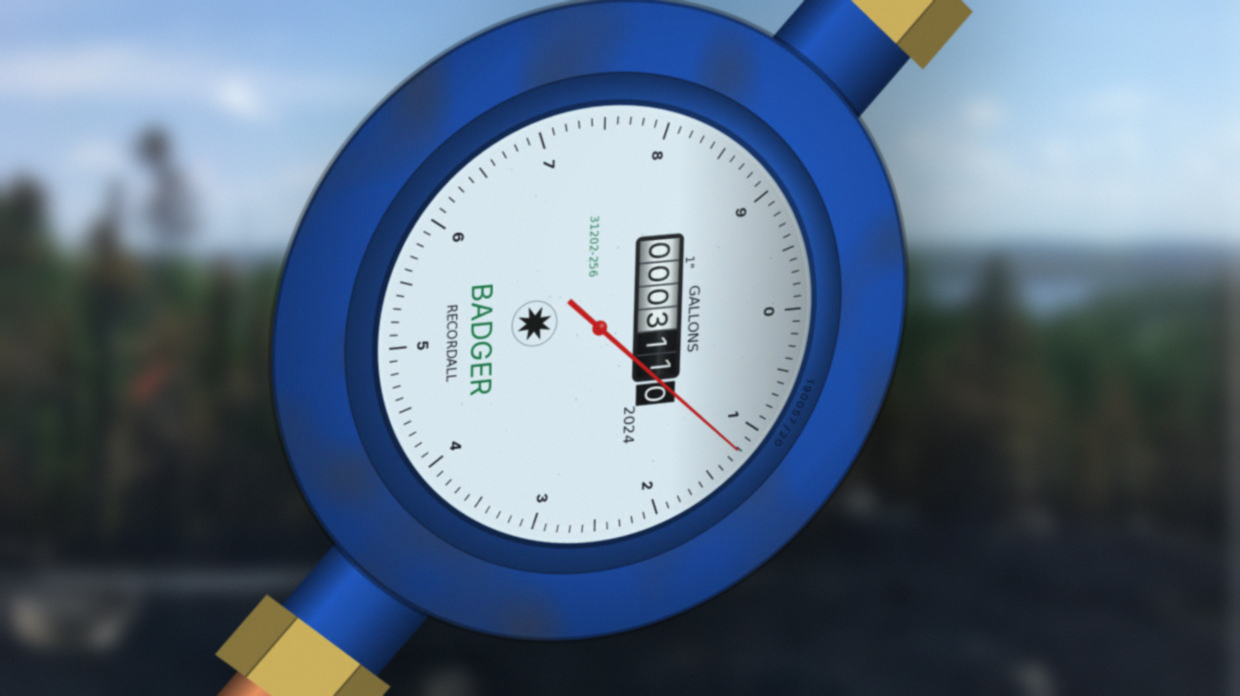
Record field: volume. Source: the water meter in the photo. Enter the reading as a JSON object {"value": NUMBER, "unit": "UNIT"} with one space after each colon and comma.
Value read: {"value": 3111.2, "unit": "gal"}
